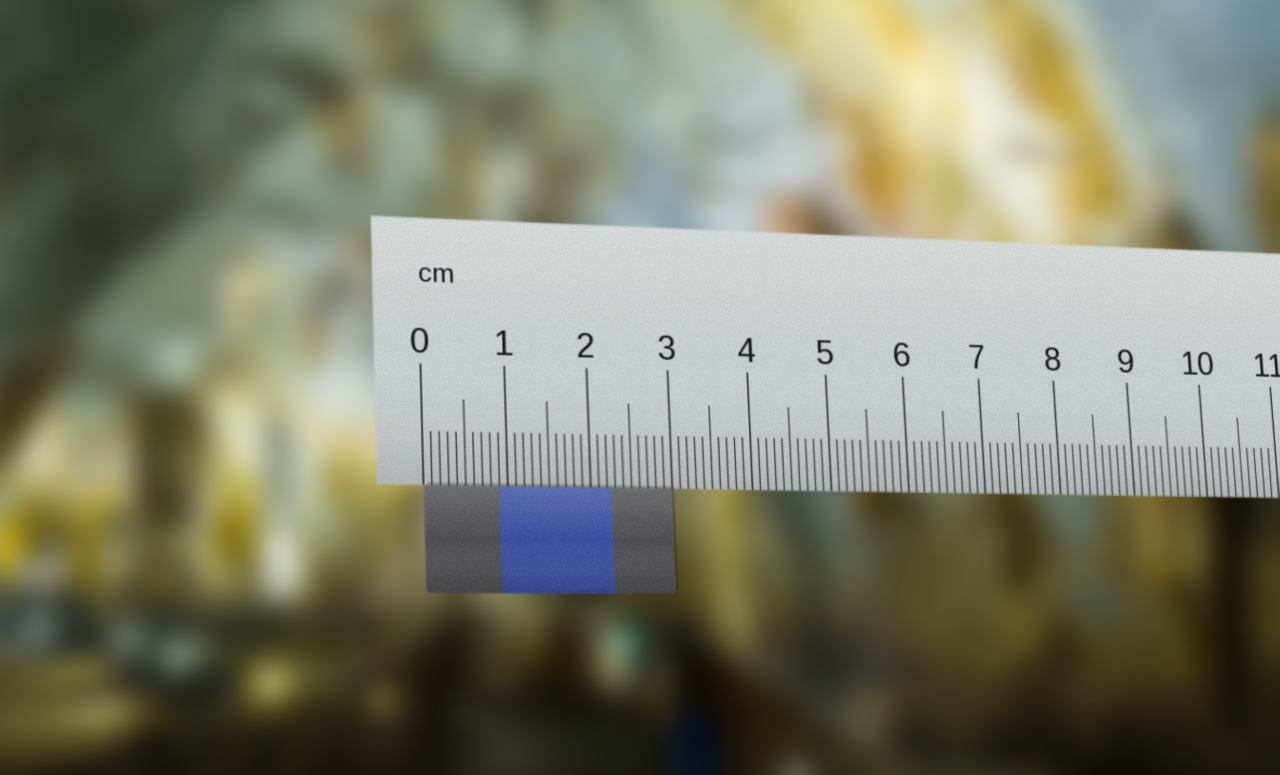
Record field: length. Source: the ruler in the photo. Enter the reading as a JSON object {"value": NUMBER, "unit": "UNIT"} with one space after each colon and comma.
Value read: {"value": 3, "unit": "cm"}
